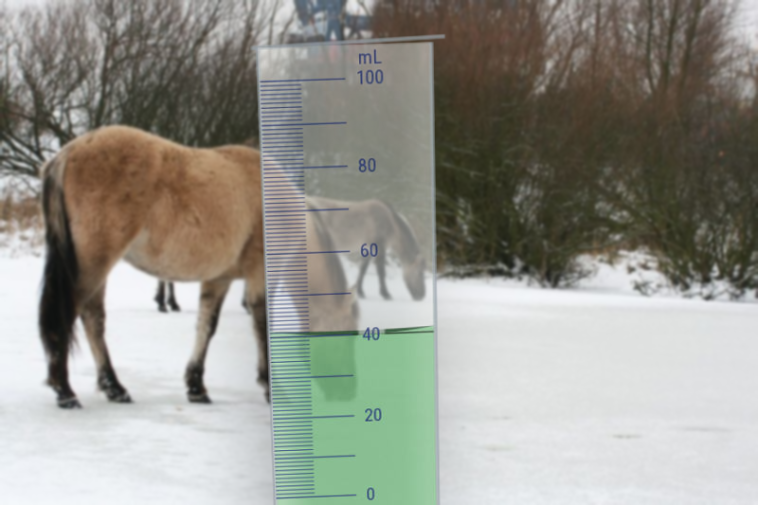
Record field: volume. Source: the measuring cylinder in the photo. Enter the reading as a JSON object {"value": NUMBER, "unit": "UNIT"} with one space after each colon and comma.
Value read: {"value": 40, "unit": "mL"}
